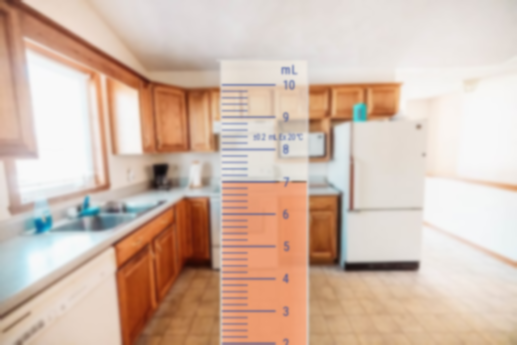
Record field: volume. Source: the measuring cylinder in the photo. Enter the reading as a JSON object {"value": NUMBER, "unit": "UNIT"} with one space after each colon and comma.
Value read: {"value": 7, "unit": "mL"}
